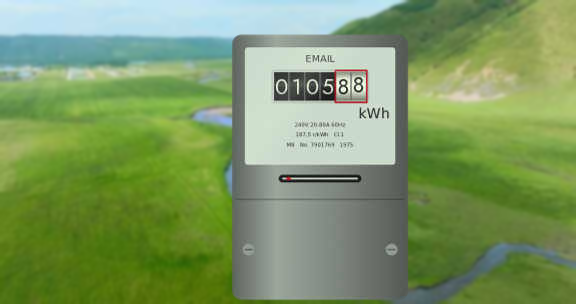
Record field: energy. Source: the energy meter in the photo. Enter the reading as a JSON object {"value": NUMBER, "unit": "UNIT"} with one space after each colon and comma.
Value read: {"value": 105.88, "unit": "kWh"}
